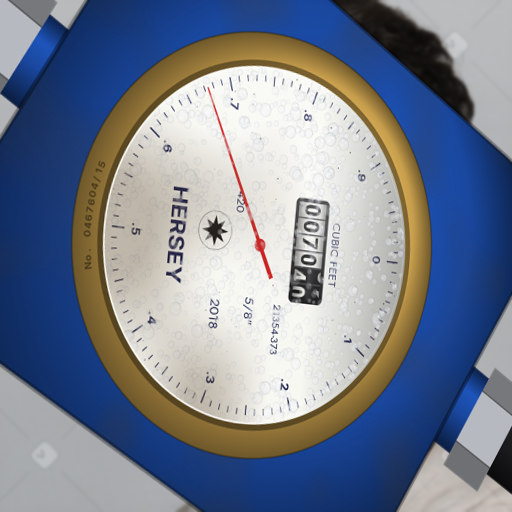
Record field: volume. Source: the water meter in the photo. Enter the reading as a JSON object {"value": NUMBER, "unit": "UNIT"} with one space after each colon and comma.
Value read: {"value": 7039.67, "unit": "ft³"}
